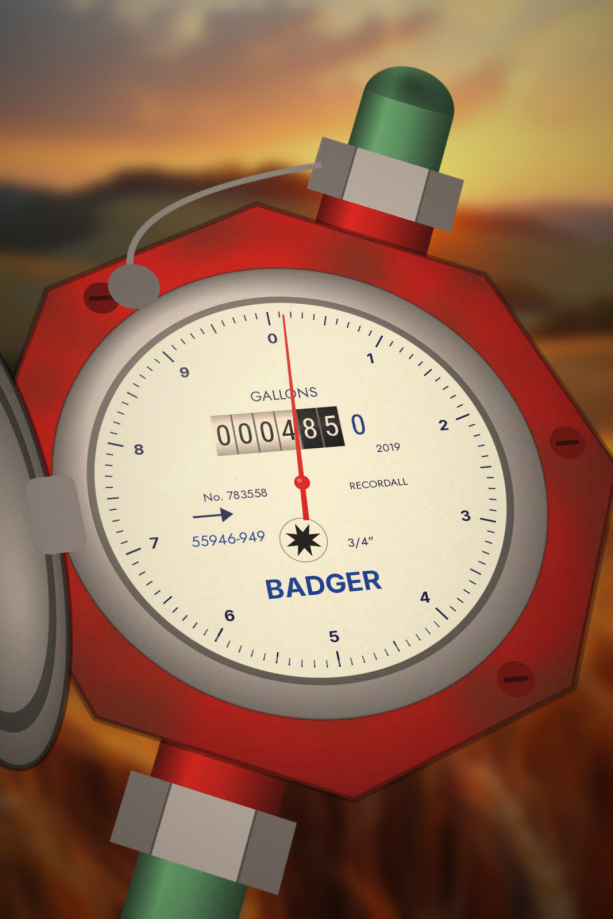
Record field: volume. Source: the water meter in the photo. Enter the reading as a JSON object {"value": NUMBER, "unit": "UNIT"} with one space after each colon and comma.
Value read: {"value": 4850.1, "unit": "gal"}
